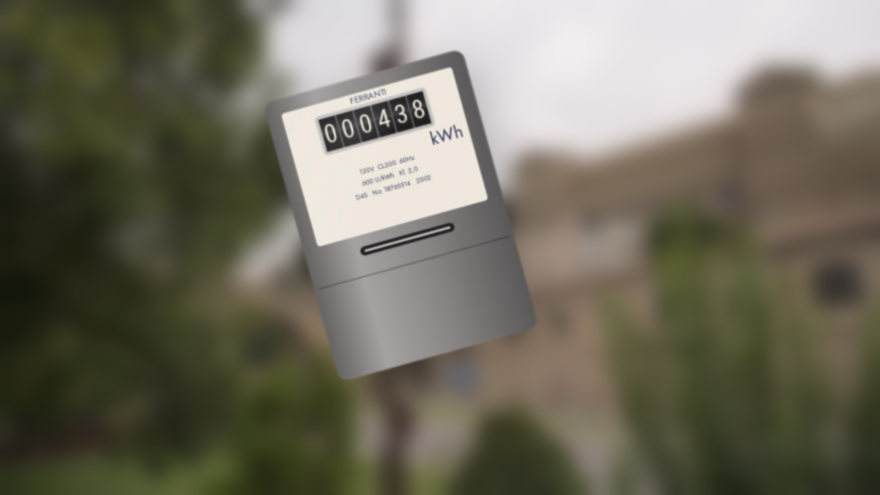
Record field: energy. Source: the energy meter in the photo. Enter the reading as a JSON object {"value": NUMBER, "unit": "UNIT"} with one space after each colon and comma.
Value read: {"value": 438, "unit": "kWh"}
